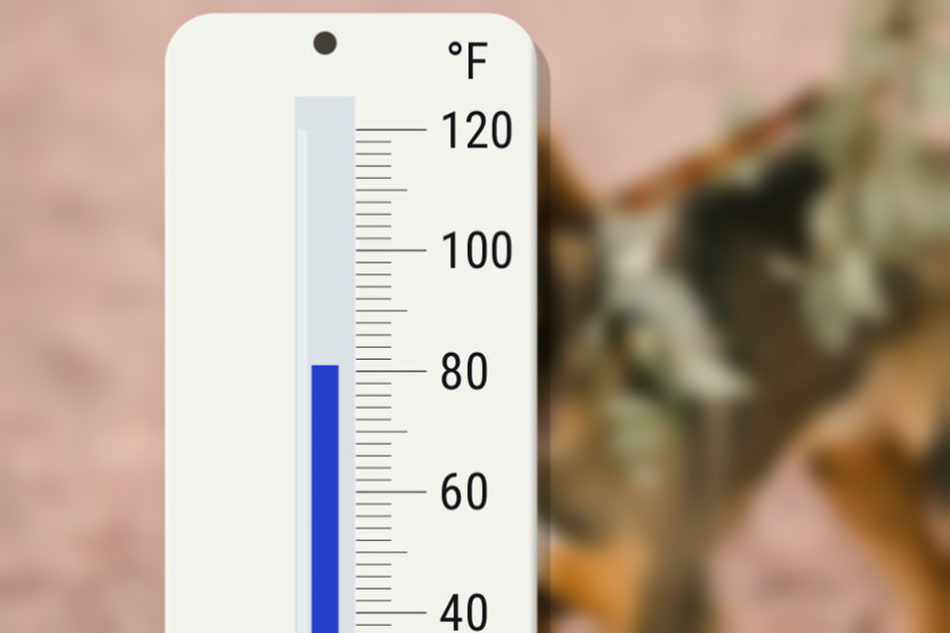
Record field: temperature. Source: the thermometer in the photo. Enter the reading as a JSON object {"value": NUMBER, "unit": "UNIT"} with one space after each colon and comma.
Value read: {"value": 81, "unit": "°F"}
